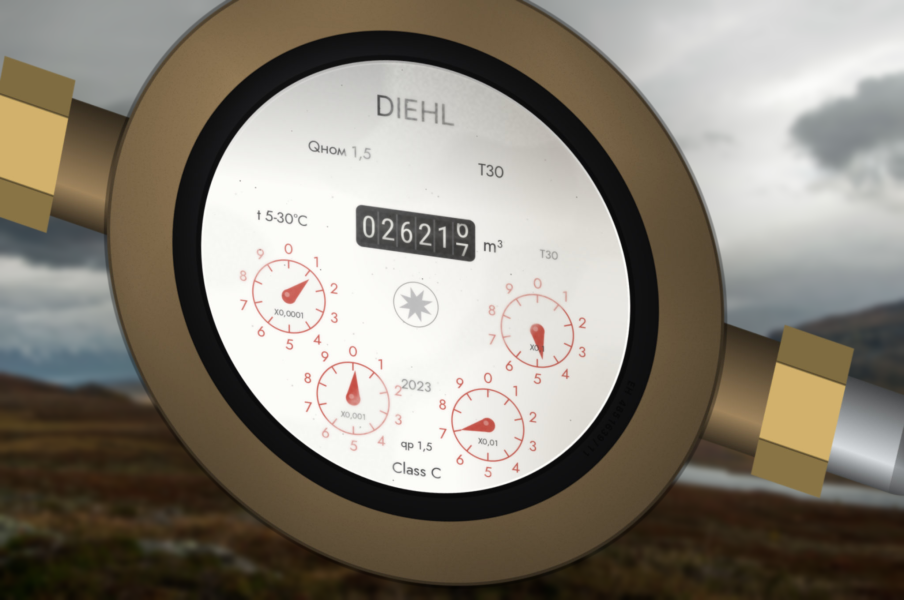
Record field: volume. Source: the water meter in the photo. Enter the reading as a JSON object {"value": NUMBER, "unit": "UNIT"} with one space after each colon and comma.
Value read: {"value": 26216.4701, "unit": "m³"}
